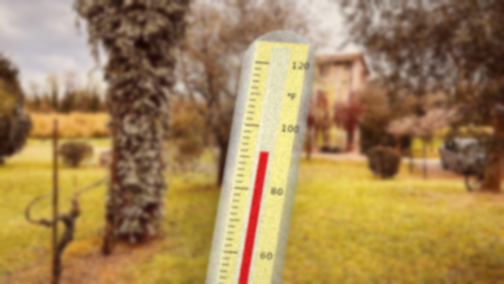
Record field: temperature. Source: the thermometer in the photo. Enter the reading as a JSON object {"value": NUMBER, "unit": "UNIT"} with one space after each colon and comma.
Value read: {"value": 92, "unit": "°F"}
